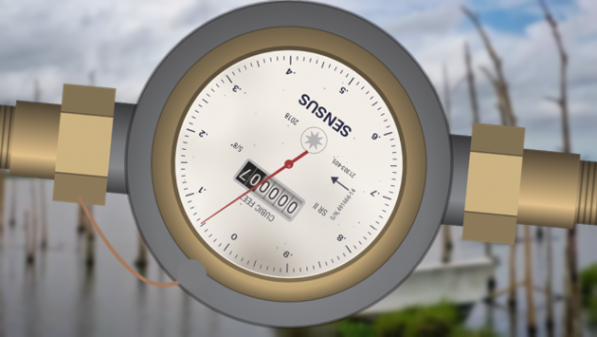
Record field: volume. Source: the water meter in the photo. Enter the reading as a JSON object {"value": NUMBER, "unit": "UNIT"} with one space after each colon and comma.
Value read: {"value": 7.05, "unit": "ft³"}
